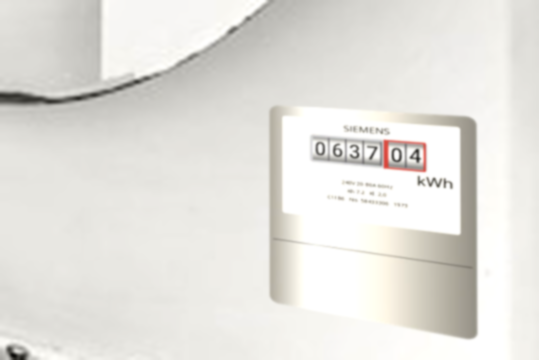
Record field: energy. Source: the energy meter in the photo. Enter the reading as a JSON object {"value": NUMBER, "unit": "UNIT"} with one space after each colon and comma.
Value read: {"value": 637.04, "unit": "kWh"}
